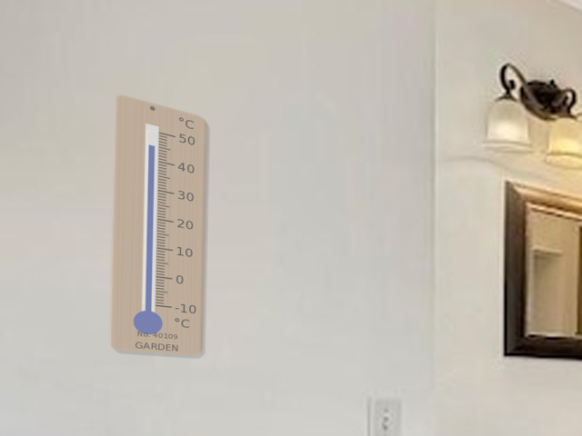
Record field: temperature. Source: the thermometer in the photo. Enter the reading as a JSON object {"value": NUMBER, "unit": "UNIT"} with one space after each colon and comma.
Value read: {"value": 45, "unit": "°C"}
